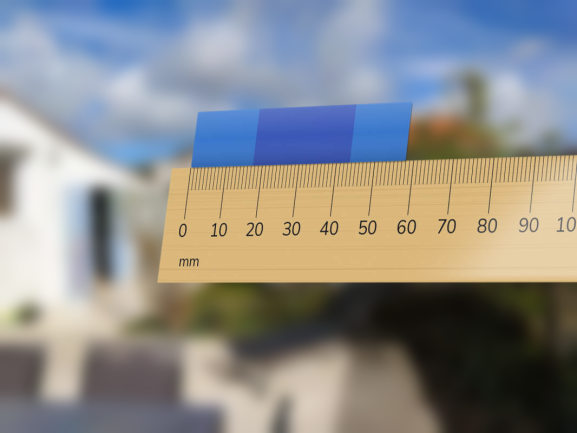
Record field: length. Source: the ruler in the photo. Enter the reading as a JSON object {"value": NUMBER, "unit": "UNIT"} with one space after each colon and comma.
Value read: {"value": 58, "unit": "mm"}
